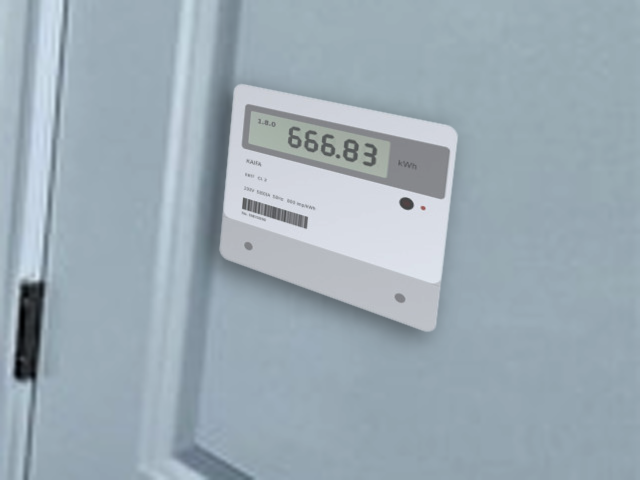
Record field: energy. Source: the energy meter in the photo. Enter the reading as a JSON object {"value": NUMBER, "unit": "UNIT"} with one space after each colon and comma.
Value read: {"value": 666.83, "unit": "kWh"}
